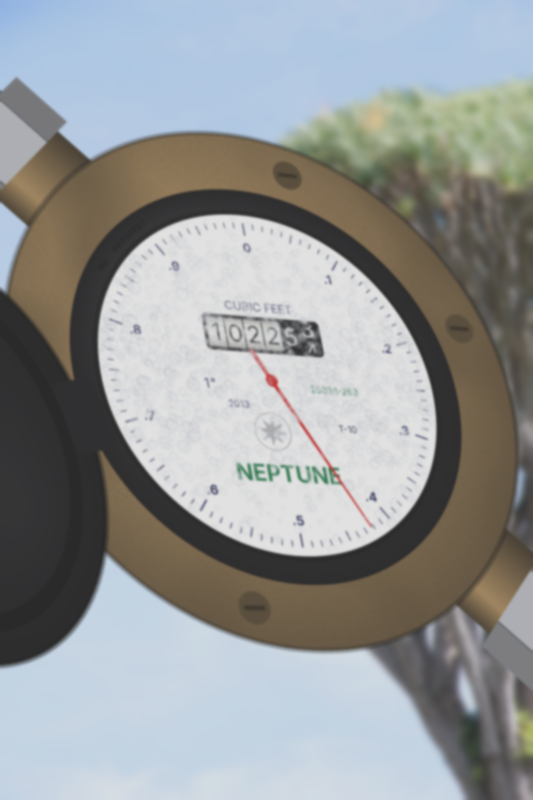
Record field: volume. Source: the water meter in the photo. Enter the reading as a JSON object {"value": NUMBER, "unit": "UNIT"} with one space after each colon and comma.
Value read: {"value": 102253.42, "unit": "ft³"}
